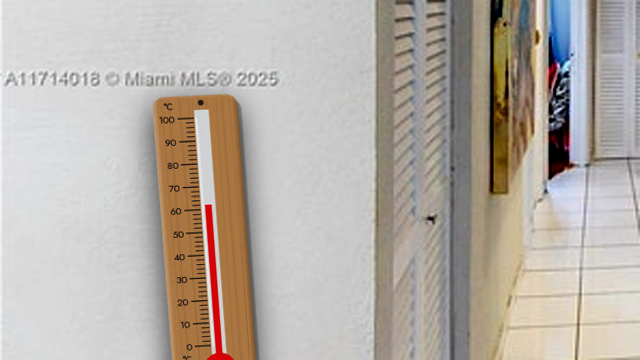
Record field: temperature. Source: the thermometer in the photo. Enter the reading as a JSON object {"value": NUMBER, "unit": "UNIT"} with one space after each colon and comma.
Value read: {"value": 62, "unit": "°C"}
